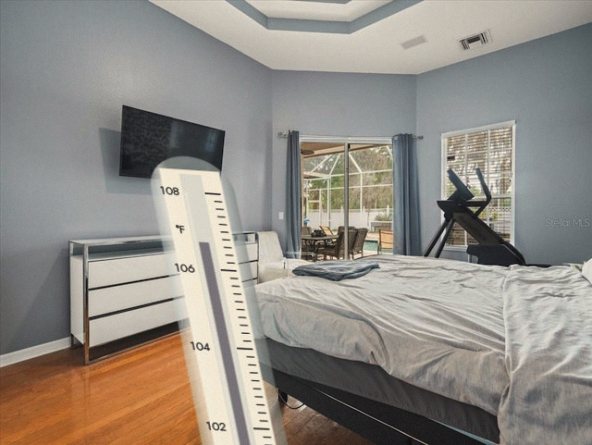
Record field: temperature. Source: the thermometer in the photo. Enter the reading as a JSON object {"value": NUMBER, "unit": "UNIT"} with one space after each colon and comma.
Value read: {"value": 106.7, "unit": "°F"}
